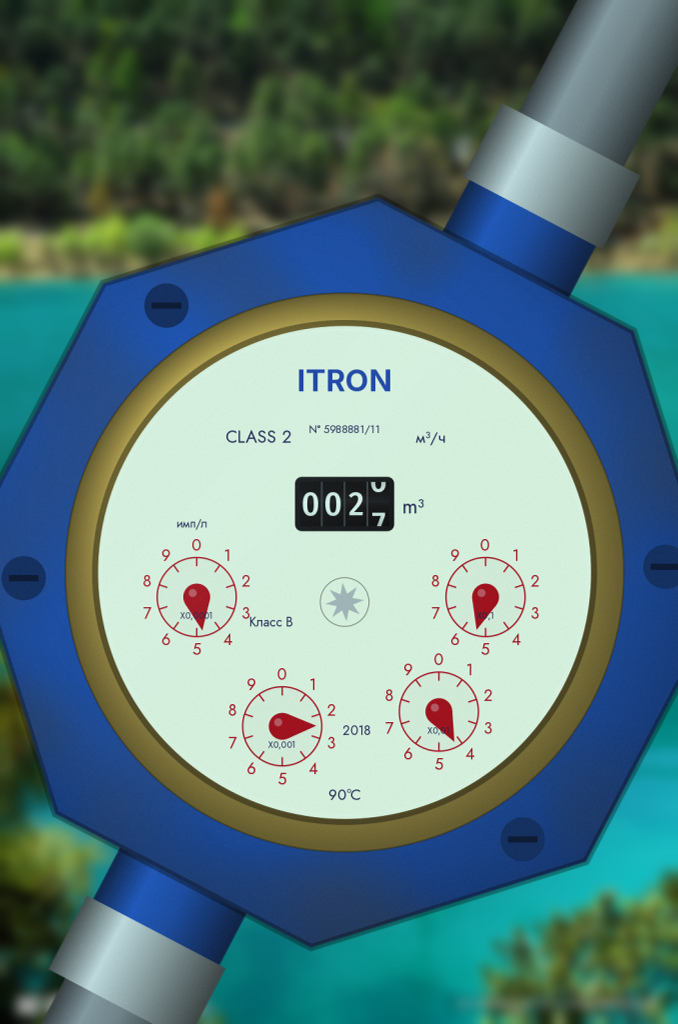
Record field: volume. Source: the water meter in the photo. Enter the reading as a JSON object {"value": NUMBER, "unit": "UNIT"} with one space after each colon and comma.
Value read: {"value": 26.5424, "unit": "m³"}
